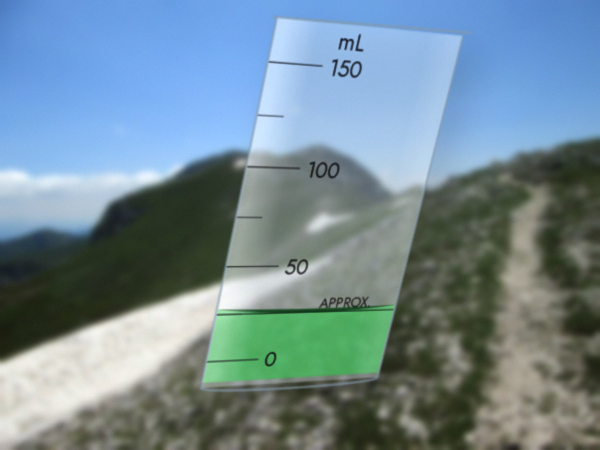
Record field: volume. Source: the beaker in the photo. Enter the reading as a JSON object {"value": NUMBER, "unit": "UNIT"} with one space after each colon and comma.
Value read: {"value": 25, "unit": "mL"}
